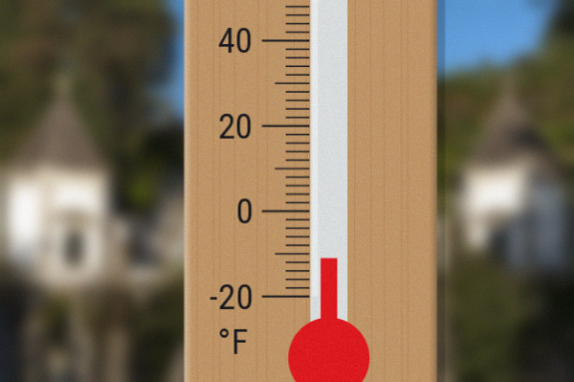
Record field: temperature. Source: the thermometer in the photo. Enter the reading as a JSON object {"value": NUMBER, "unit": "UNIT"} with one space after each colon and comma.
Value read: {"value": -11, "unit": "°F"}
